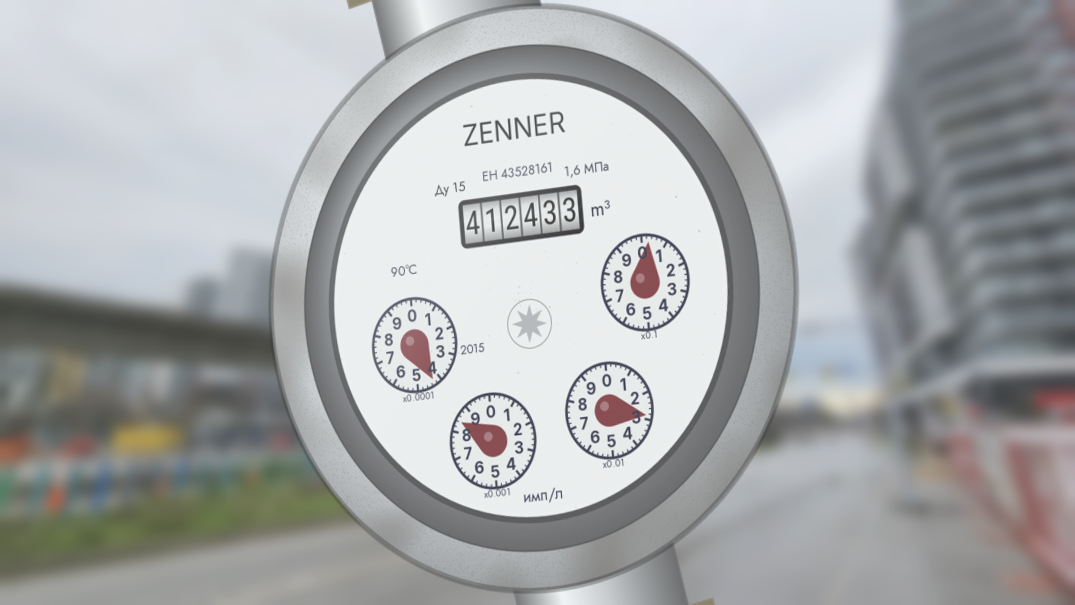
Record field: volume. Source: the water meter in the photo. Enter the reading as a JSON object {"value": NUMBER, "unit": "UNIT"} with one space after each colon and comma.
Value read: {"value": 412433.0284, "unit": "m³"}
